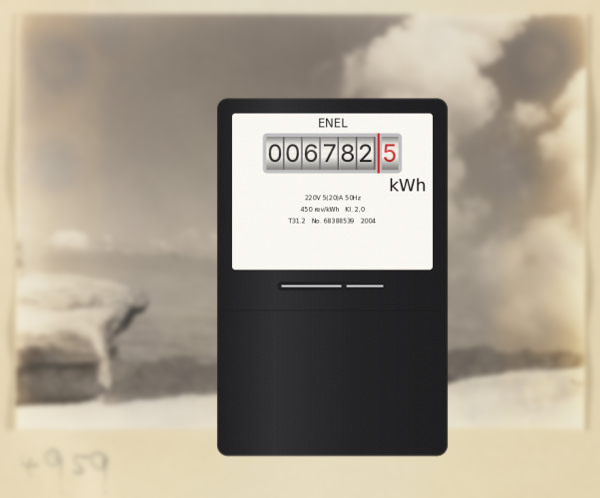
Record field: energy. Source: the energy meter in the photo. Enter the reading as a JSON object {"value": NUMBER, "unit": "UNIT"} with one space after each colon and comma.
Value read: {"value": 6782.5, "unit": "kWh"}
